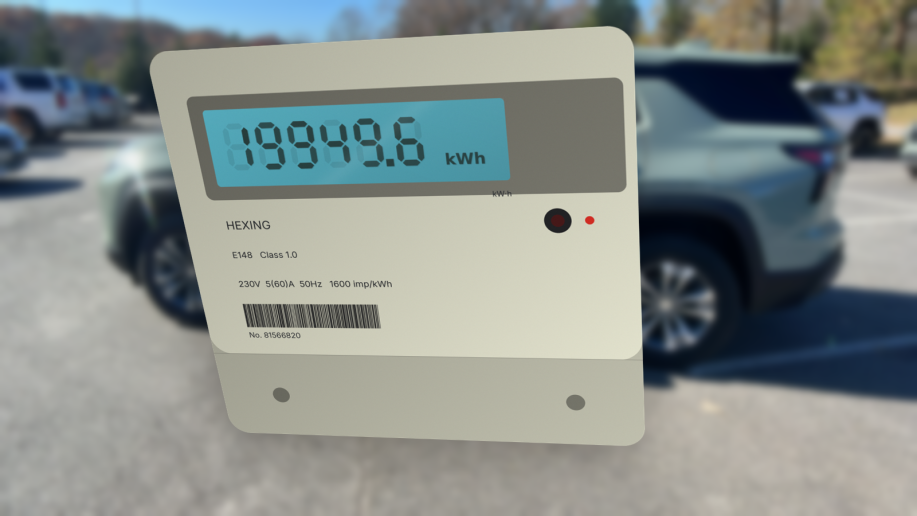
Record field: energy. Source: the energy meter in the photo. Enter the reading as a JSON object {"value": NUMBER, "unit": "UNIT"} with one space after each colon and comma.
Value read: {"value": 19949.6, "unit": "kWh"}
